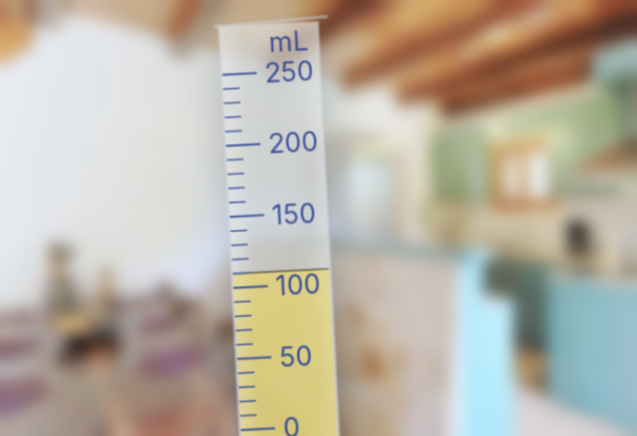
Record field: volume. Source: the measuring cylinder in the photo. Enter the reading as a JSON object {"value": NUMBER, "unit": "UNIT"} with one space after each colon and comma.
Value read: {"value": 110, "unit": "mL"}
